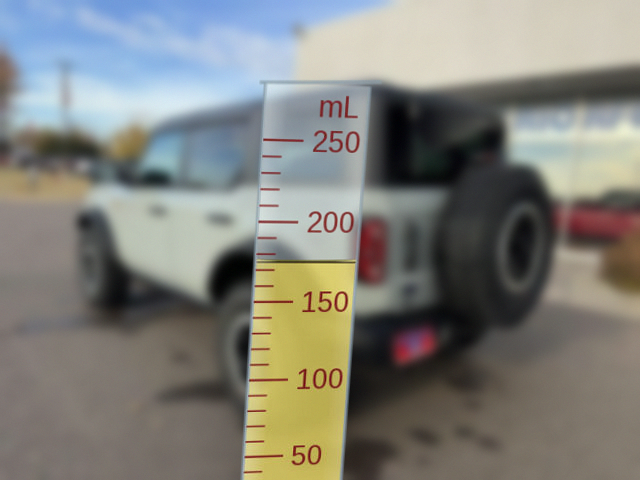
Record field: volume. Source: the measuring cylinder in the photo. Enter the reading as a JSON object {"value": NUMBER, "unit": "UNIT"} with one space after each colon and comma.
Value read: {"value": 175, "unit": "mL"}
